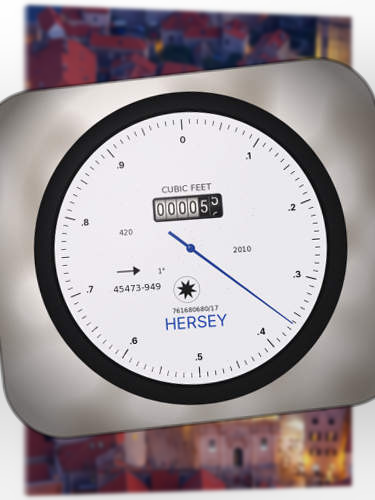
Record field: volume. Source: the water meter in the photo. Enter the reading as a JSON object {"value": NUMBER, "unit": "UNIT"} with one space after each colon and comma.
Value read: {"value": 55.36, "unit": "ft³"}
